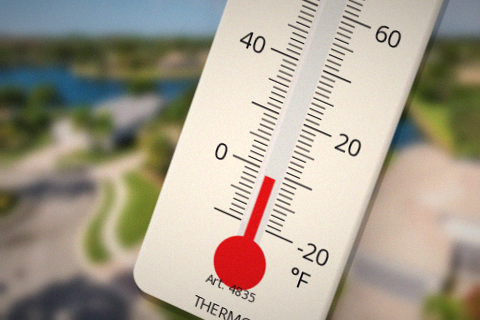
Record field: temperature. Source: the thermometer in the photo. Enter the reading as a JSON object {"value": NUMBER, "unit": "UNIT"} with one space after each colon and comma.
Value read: {"value": -2, "unit": "°F"}
